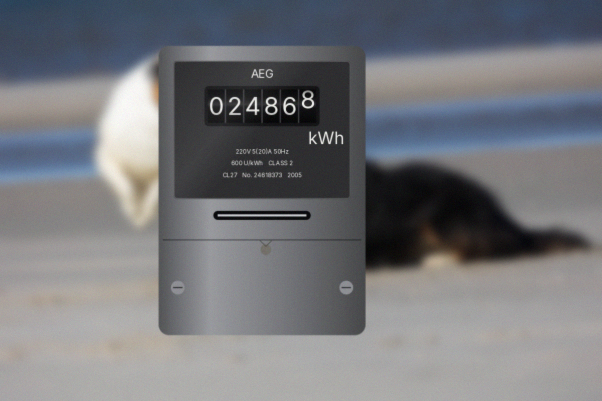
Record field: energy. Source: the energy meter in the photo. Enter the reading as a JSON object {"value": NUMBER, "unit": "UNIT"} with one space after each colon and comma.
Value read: {"value": 24868, "unit": "kWh"}
